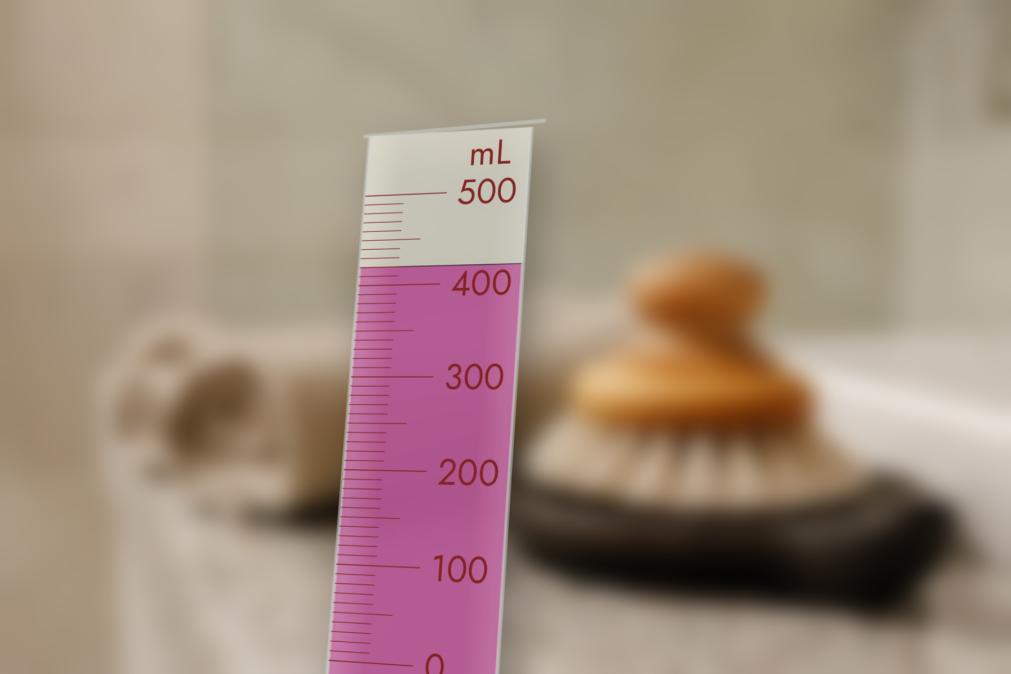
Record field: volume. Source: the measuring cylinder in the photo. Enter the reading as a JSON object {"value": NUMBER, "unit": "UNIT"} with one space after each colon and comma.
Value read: {"value": 420, "unit": "mL"}
